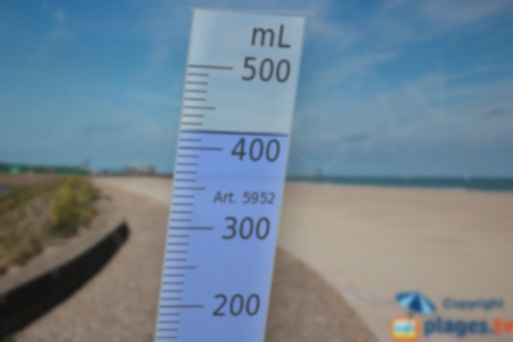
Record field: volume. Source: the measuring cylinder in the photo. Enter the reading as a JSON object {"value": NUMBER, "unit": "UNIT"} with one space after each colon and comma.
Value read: {"value": 420, "unit": "mL"}
